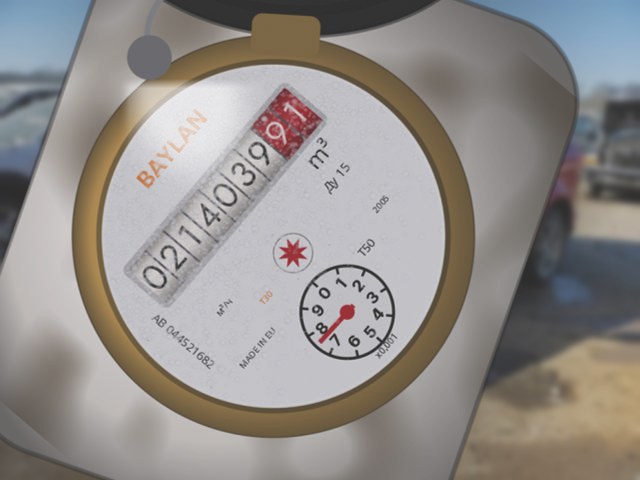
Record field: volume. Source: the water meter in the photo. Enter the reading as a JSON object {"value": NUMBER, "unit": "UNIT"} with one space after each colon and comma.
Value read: {"value": 214039.917, "unit": "m³"}
